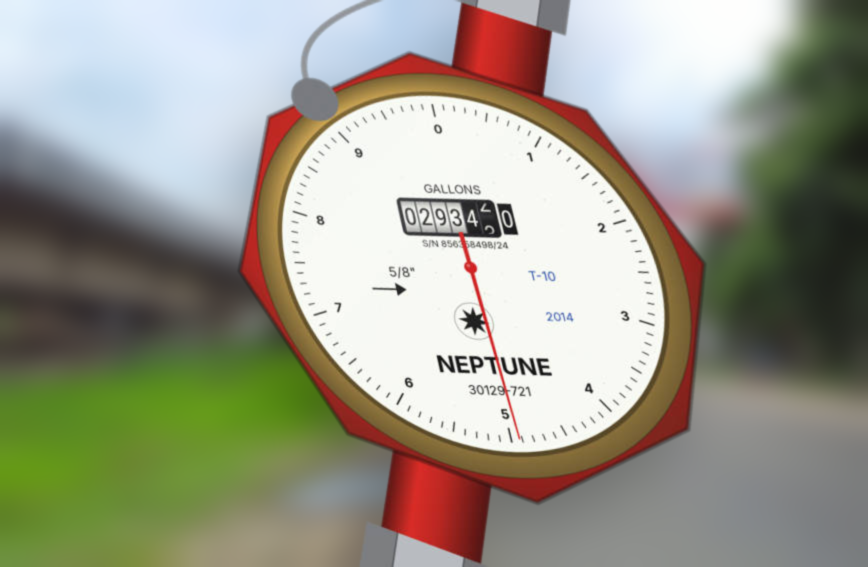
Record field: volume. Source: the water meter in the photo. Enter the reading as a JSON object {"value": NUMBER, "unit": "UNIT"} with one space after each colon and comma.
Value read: {"value": 293424.9, "unit": "gal"}
